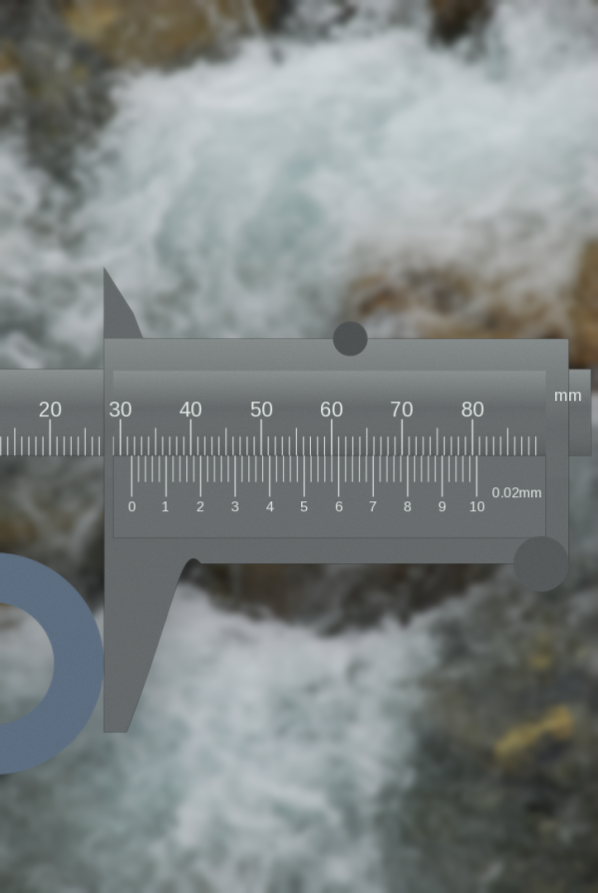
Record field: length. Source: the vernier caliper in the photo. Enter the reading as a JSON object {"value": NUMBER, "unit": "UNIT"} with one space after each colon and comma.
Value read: {"value": 31.6, "unit": "mm"}
